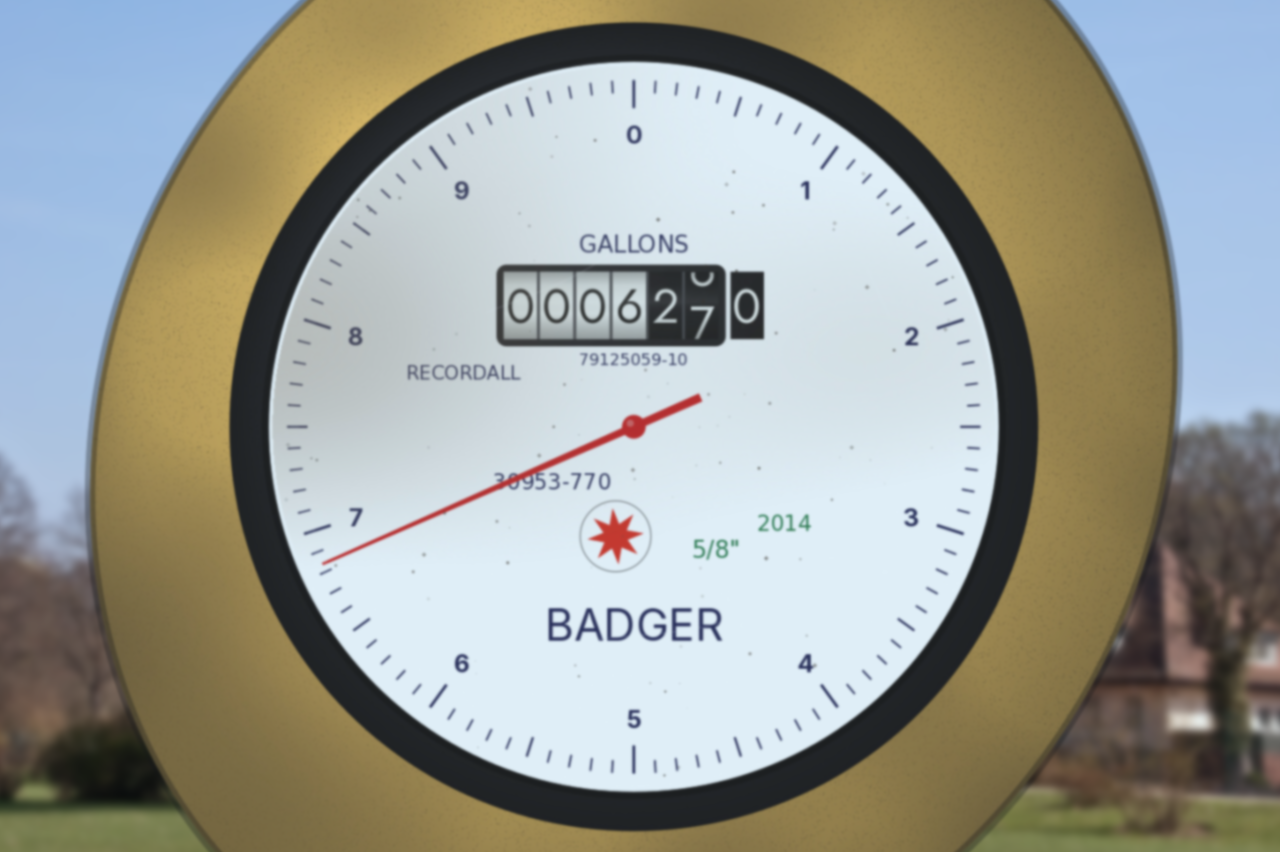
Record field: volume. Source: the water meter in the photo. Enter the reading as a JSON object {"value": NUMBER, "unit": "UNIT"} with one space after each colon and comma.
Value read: {"value": 6266.8, "unit": "gal"}
